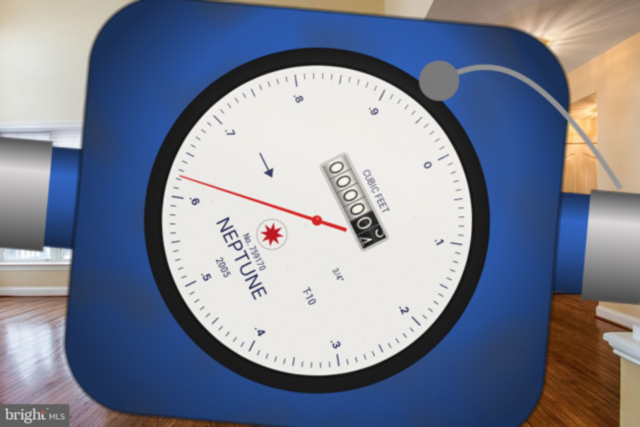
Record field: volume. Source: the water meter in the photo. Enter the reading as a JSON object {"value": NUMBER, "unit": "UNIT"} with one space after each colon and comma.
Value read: {"value": 3.62, "unit": "ft³"}
